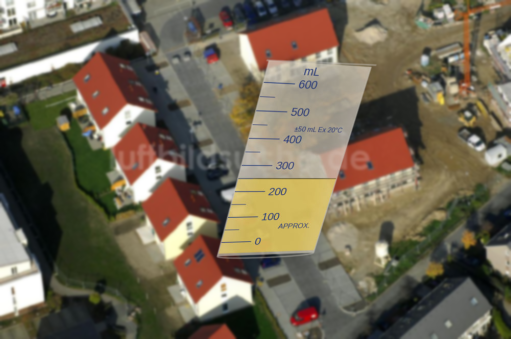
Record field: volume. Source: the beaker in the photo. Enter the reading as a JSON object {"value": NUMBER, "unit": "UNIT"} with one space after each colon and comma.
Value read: {"value": 250, "unit": "mL"}
